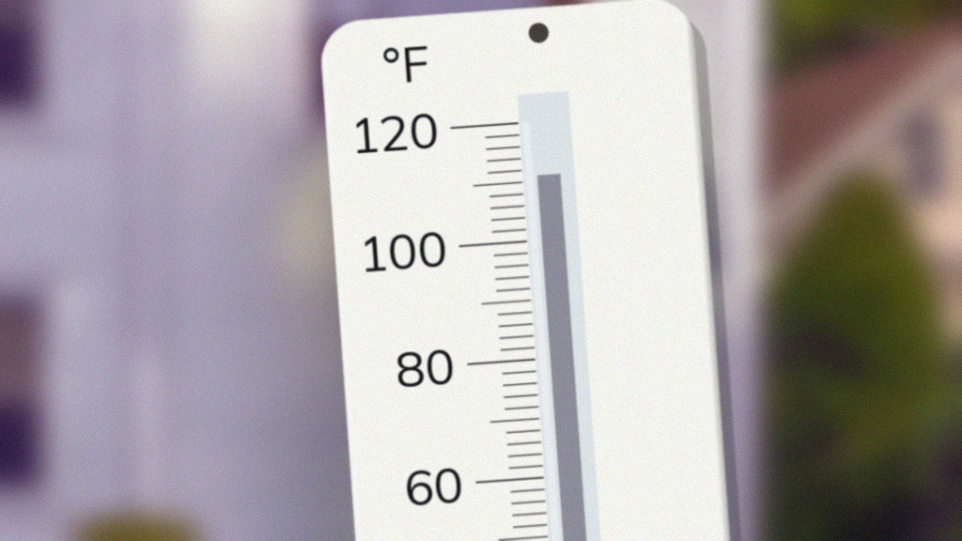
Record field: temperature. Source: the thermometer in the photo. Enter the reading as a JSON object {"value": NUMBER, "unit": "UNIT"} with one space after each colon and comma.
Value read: {"value": 111, "unit": "°F"}
